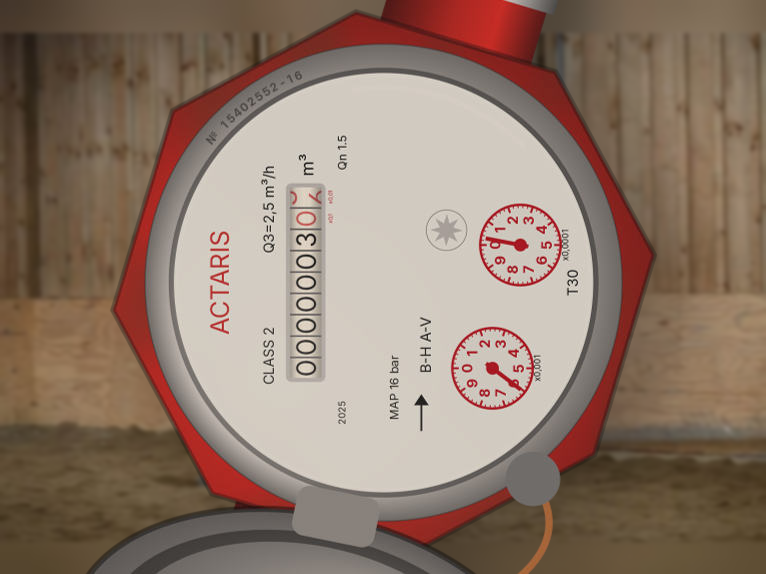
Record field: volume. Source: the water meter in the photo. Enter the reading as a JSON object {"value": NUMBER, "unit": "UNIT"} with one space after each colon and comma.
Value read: {"value": 3.0560, "unit": "m³"}
